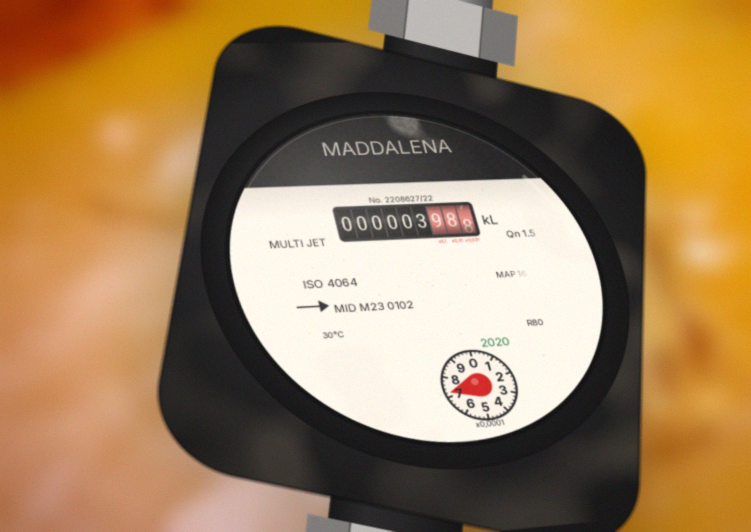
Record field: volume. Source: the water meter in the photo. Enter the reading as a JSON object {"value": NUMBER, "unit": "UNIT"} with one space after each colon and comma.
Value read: {"value": 3.9877, "unit": "kL"}
